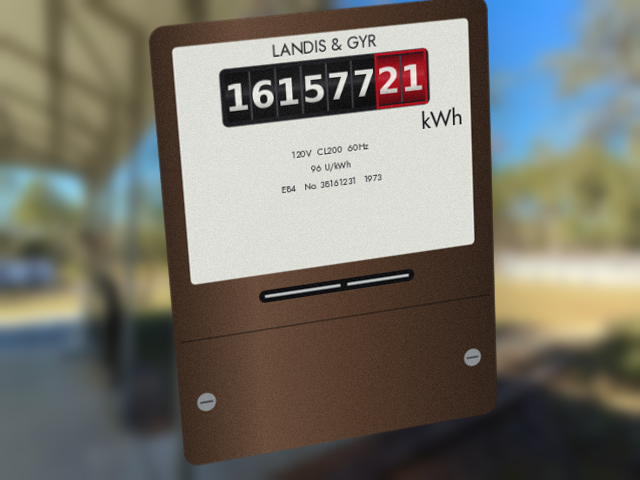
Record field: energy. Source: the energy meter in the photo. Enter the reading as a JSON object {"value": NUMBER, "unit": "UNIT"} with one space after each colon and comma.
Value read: {"value": 161577.21, "unit": "kWh"}
